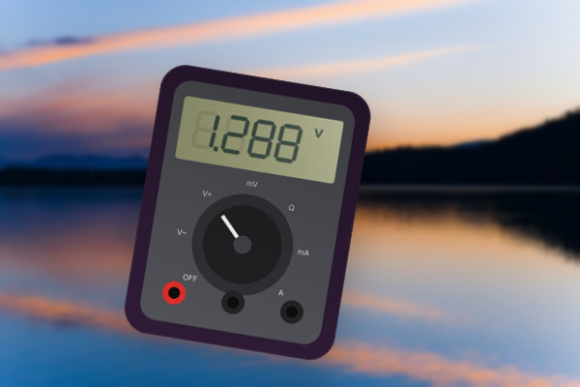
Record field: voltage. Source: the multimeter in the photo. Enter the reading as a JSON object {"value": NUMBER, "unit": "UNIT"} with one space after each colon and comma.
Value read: {"value": 1.288, "unit": "V"}
